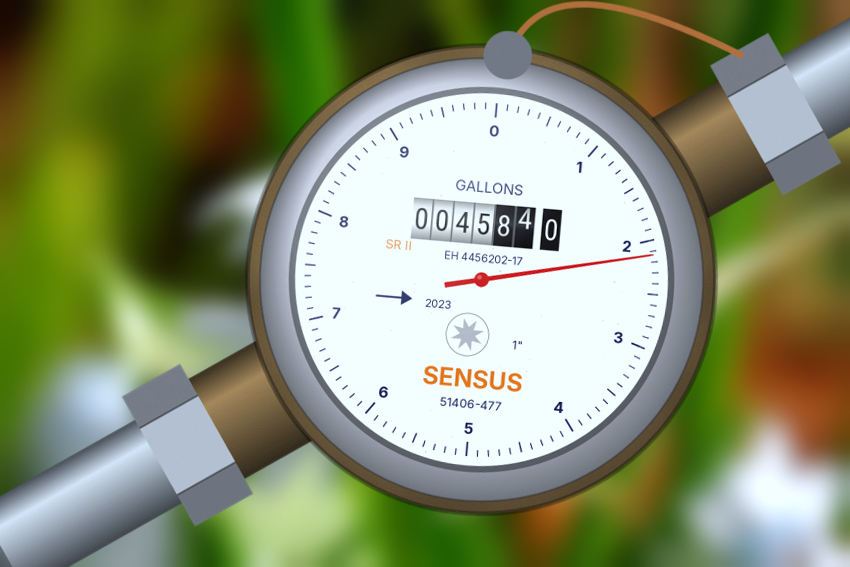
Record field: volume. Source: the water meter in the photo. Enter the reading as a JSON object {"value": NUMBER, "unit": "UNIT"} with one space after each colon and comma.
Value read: {"value": 45842.1, "unit": "gal"}
